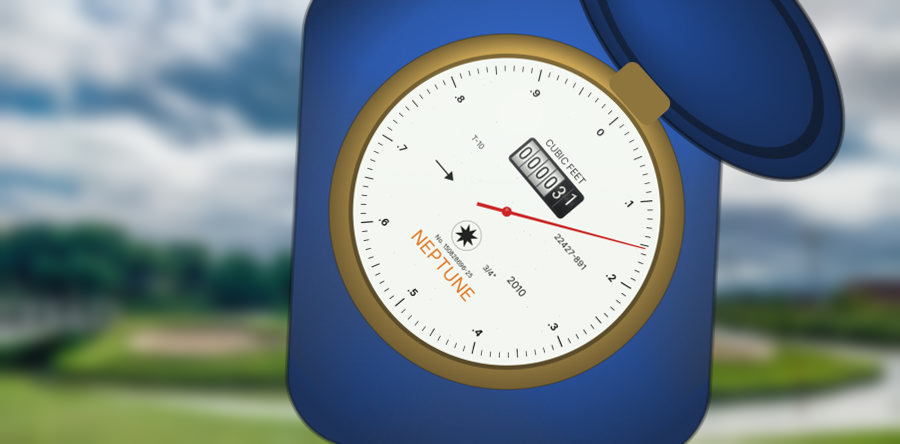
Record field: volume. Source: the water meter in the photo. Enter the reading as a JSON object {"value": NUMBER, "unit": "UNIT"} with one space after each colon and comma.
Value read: {"value": 31.15, "unit": "ft³"}
